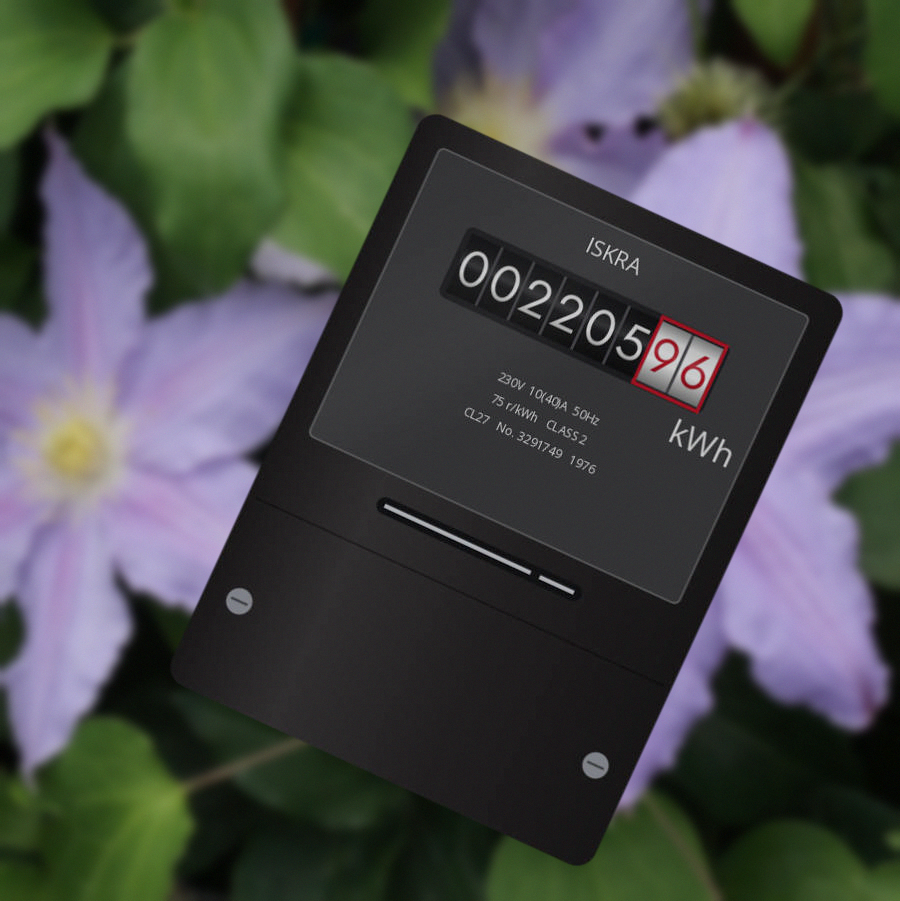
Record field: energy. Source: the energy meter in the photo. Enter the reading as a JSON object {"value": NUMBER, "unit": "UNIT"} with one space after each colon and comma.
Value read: {"value": 2205.96, "unit": "kWh"}
